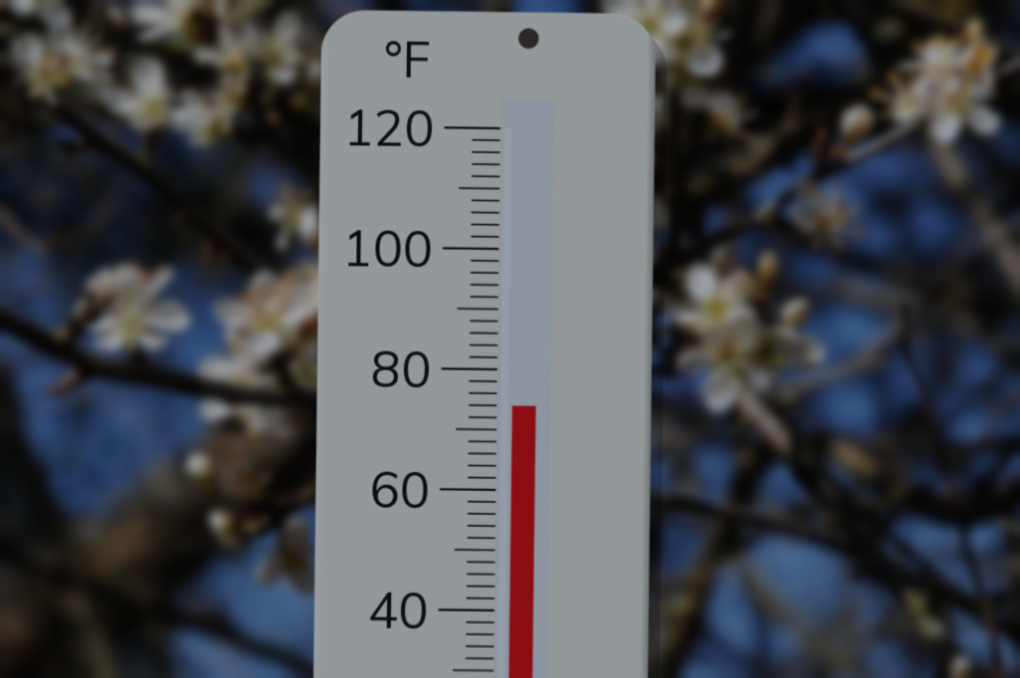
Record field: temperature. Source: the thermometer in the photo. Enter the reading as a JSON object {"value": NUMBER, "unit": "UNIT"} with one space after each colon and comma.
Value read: {"value": 74, "unit": "°F"}
